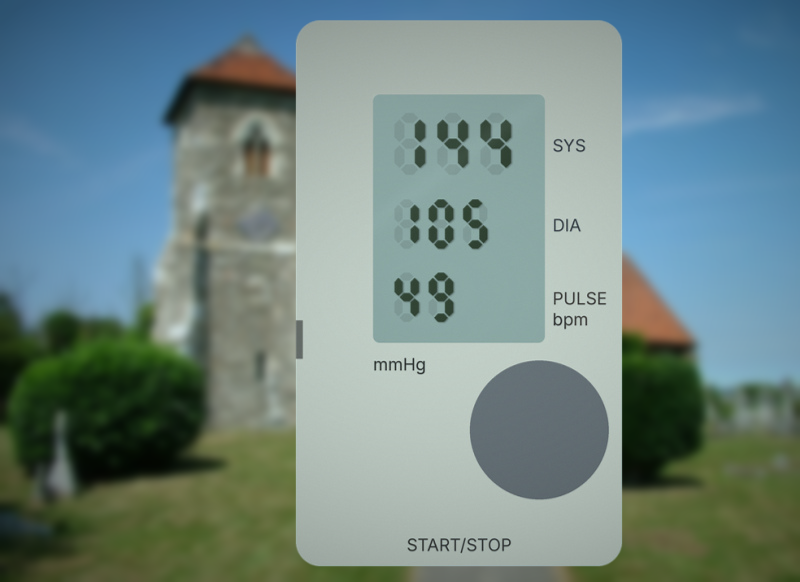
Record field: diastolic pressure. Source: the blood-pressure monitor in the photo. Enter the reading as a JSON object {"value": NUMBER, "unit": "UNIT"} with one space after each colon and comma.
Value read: {"value": 105, "unit": "mmHg"}
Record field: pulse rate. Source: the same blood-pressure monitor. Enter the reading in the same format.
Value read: {"value": 49, "unit": "bpm"}
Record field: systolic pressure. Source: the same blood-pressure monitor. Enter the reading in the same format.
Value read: {"value": 144, "unit": "mmHg"}
